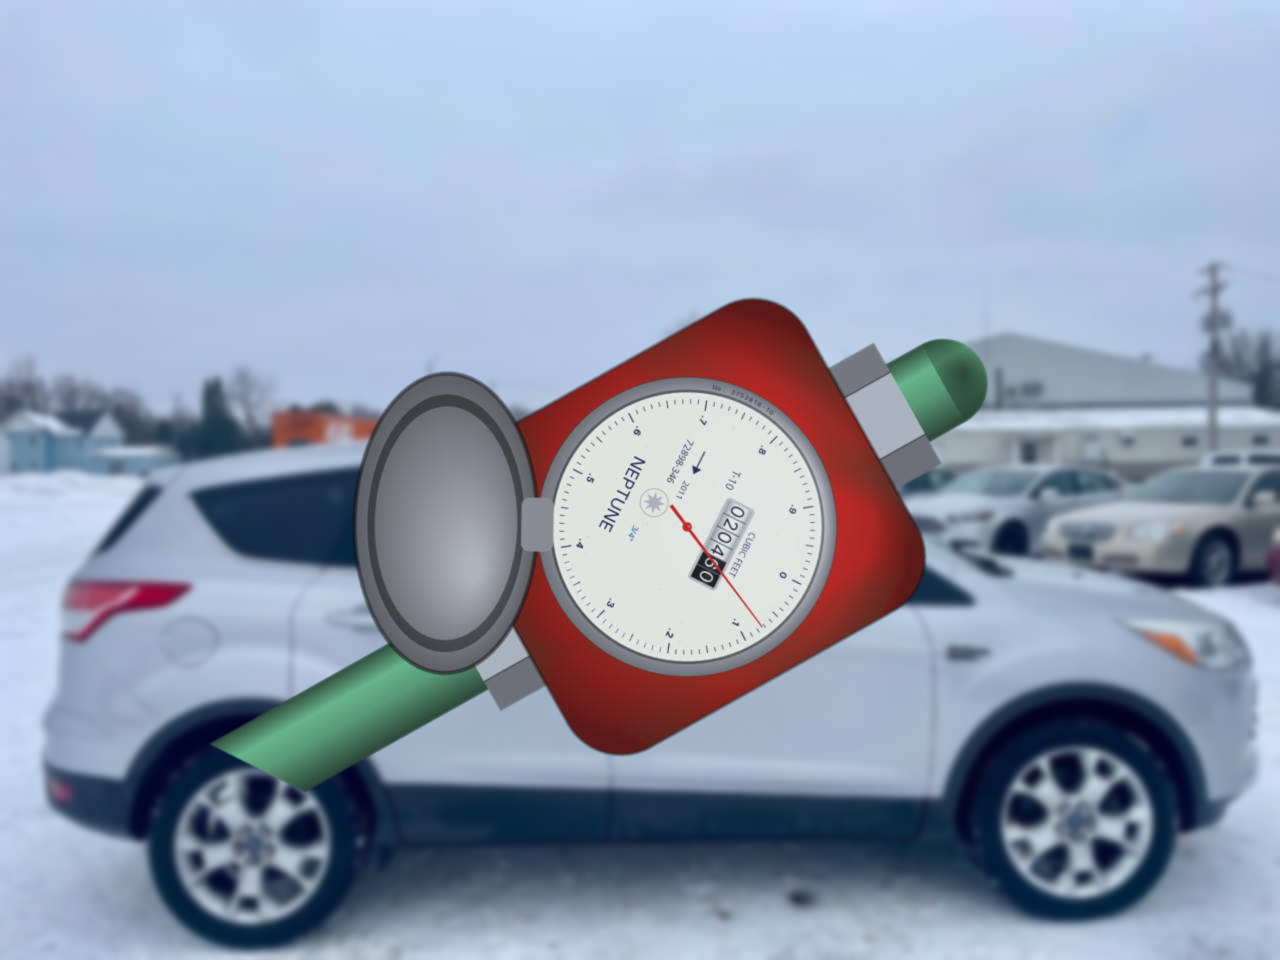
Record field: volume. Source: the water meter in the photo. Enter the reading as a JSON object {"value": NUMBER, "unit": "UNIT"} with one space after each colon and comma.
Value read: {"value": 20460.07, "unit": "ft³"}
